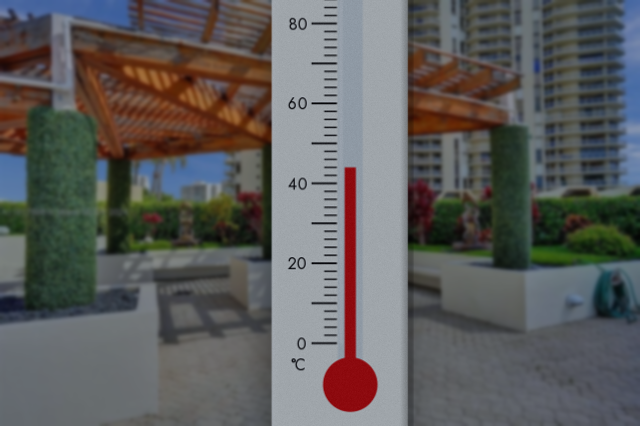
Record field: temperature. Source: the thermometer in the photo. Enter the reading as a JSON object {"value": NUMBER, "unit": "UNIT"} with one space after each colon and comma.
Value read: {"value": 44, "unit": "°C"}
